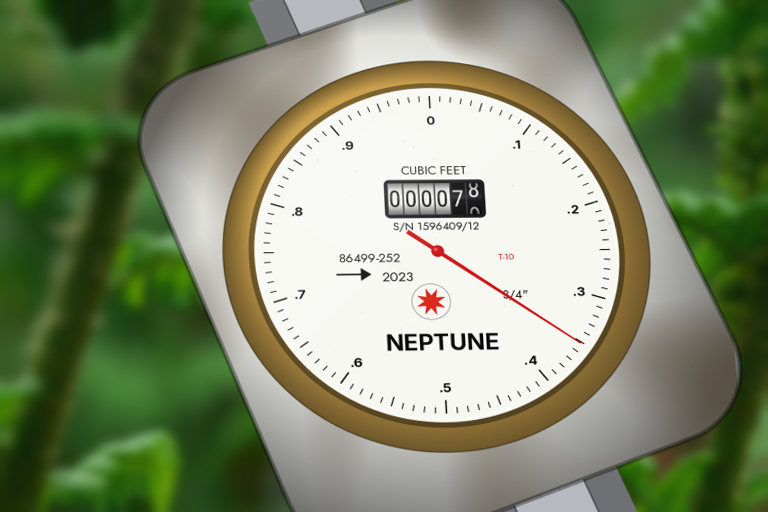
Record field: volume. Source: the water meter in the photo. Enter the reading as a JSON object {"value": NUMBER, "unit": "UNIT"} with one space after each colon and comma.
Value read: {"value": 78.35, "unit": "ft³"}
